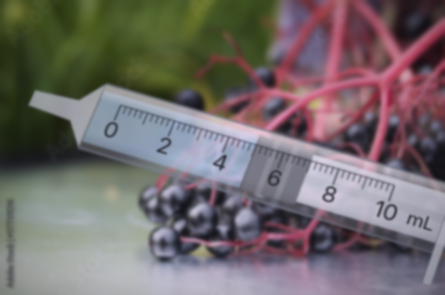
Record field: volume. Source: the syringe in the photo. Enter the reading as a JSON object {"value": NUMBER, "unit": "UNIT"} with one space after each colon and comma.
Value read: {"value": 5, "unit": "mL"}
